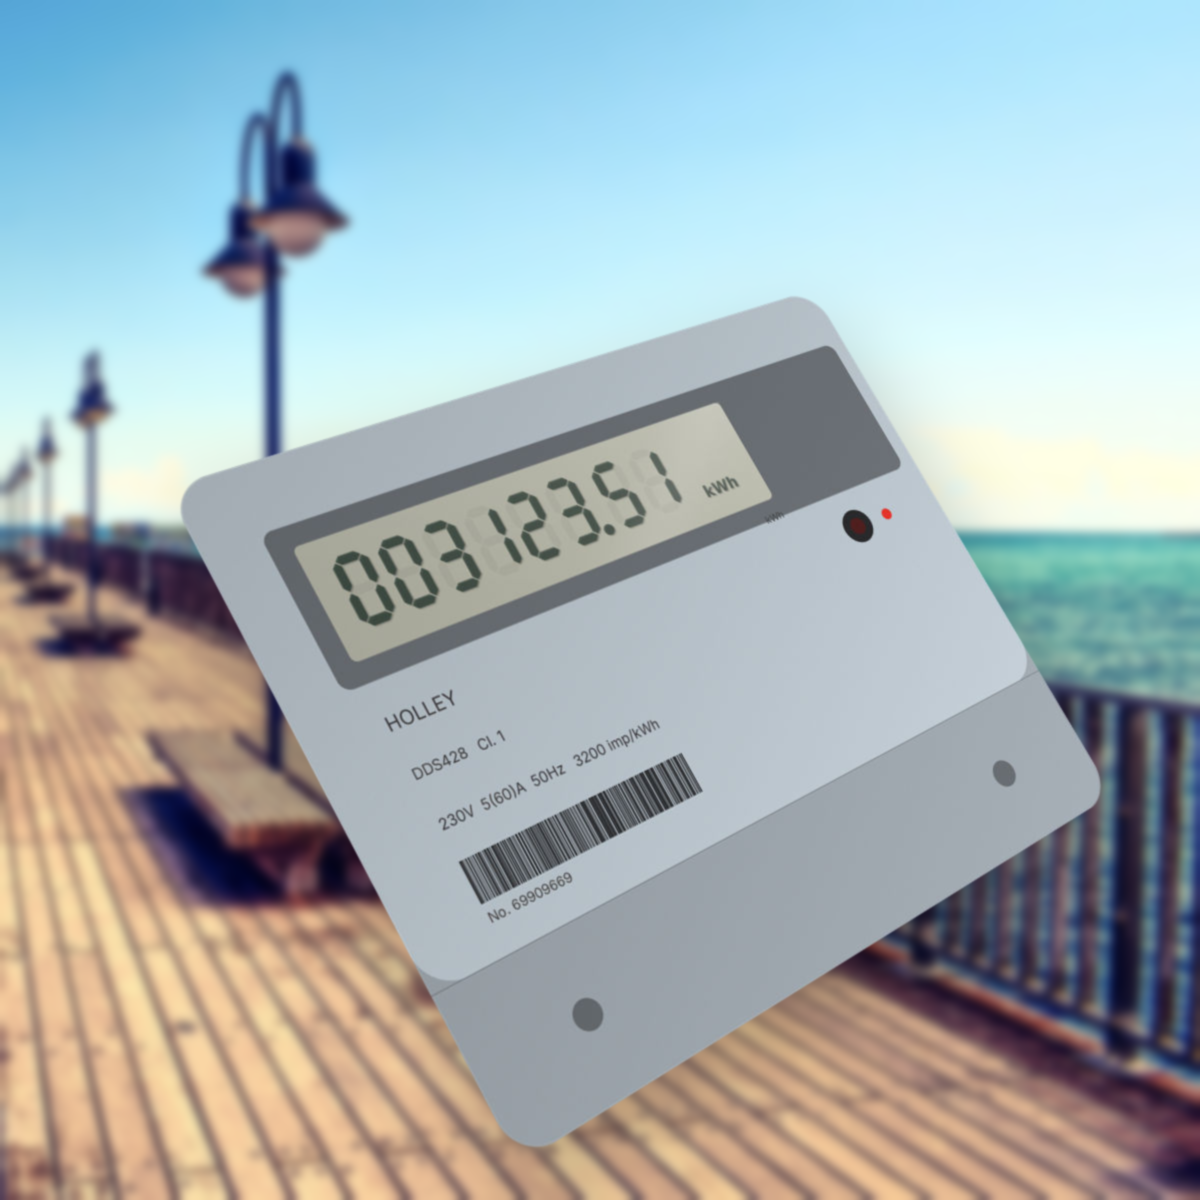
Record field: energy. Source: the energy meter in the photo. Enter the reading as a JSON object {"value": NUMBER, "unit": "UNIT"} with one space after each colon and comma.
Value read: {"value": 3123.51, "unit": "kWh"}
